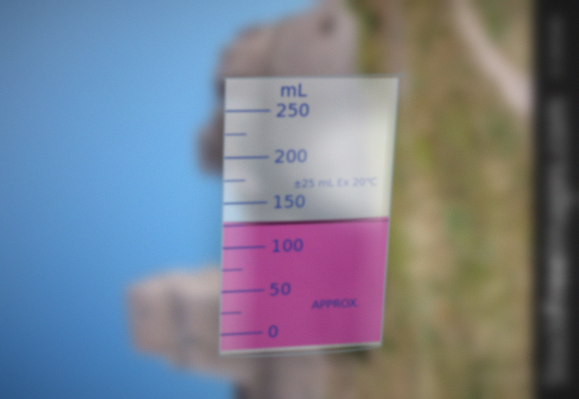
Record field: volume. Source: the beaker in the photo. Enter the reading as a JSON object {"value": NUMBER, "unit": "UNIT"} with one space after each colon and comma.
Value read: {"value": 125, "unit": "mL"}
